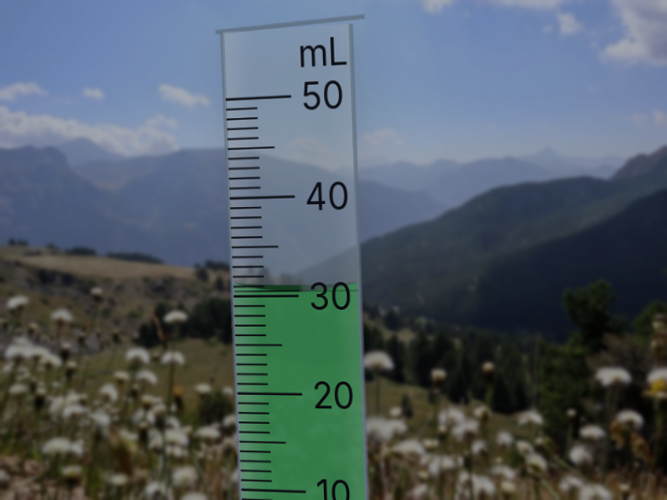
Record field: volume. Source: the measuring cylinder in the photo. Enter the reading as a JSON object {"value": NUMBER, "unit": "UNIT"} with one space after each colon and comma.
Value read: {"value": 30.5, "unit": "mL"}
